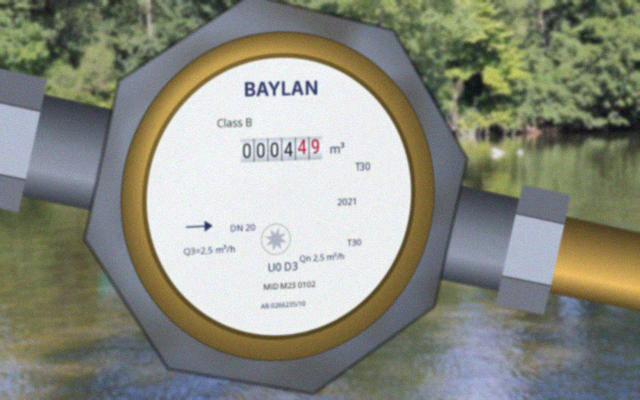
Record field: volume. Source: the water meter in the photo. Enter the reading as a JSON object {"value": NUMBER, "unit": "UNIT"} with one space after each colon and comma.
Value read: {"value": 4.49, "unit": "m³"}
